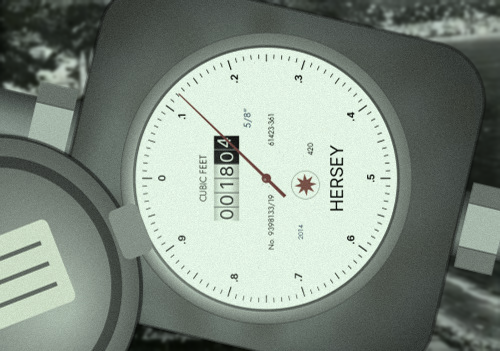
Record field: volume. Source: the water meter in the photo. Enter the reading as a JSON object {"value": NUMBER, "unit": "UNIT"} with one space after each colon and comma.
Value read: {"value": 1804.12, "unit": "ft³"}
